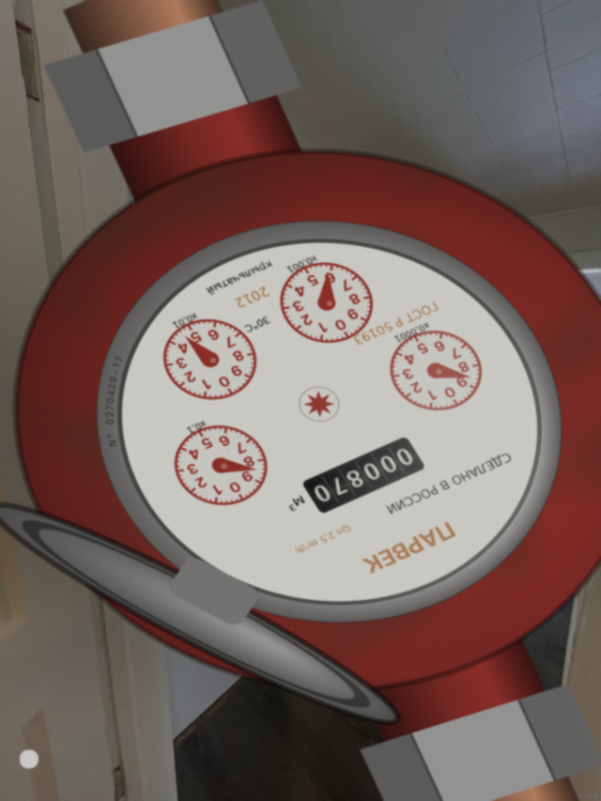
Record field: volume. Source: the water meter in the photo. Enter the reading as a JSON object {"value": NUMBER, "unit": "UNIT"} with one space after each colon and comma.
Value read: {"value": 870.8458, "unit": "m³"}
